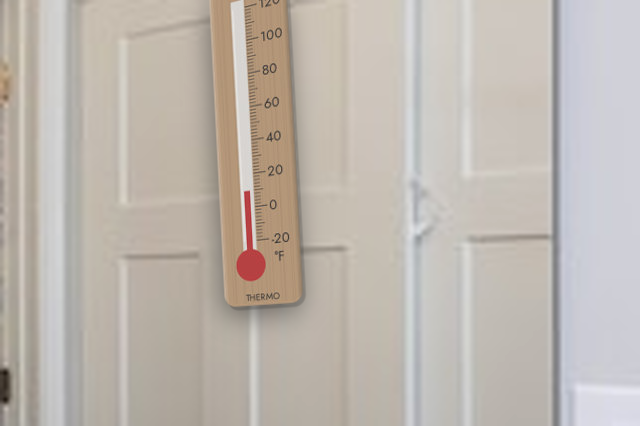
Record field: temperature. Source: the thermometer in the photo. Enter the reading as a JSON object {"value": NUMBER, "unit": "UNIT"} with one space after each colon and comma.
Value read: {"value": 10, "unit": "°F"}
